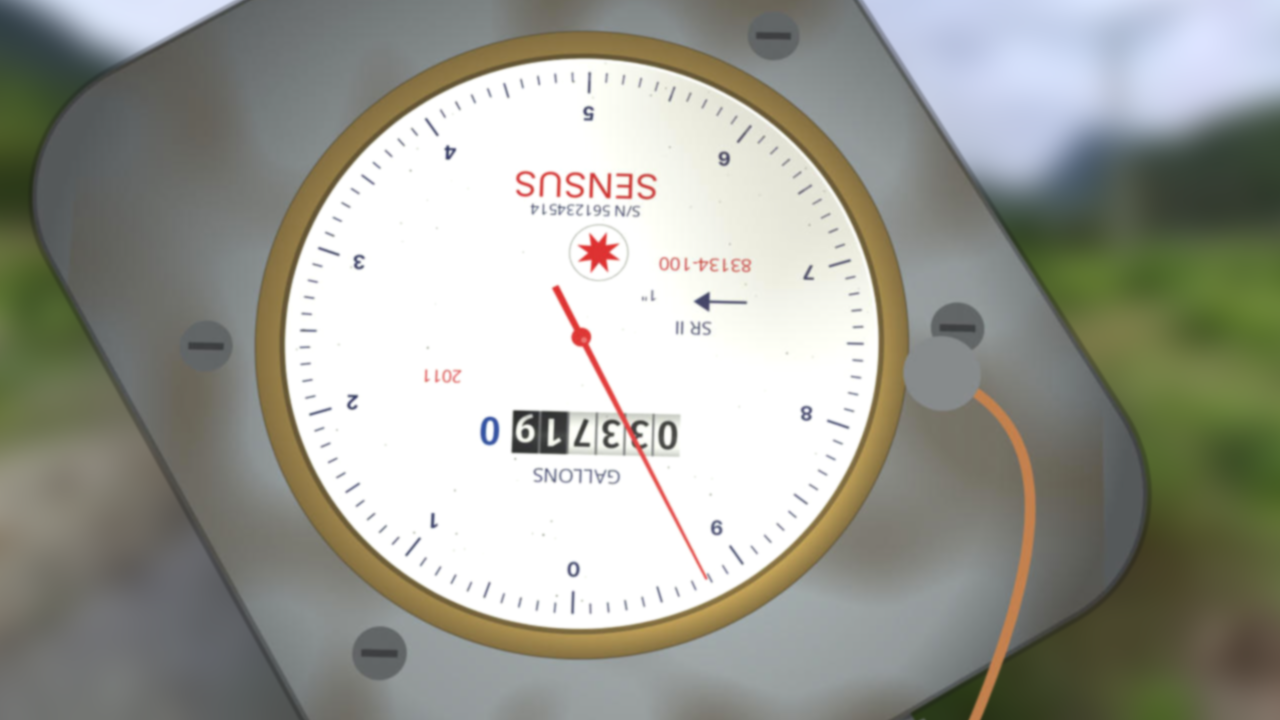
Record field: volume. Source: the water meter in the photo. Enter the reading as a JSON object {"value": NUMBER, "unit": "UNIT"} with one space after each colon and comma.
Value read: {"value": 337189.2, "unit": "gal"}
